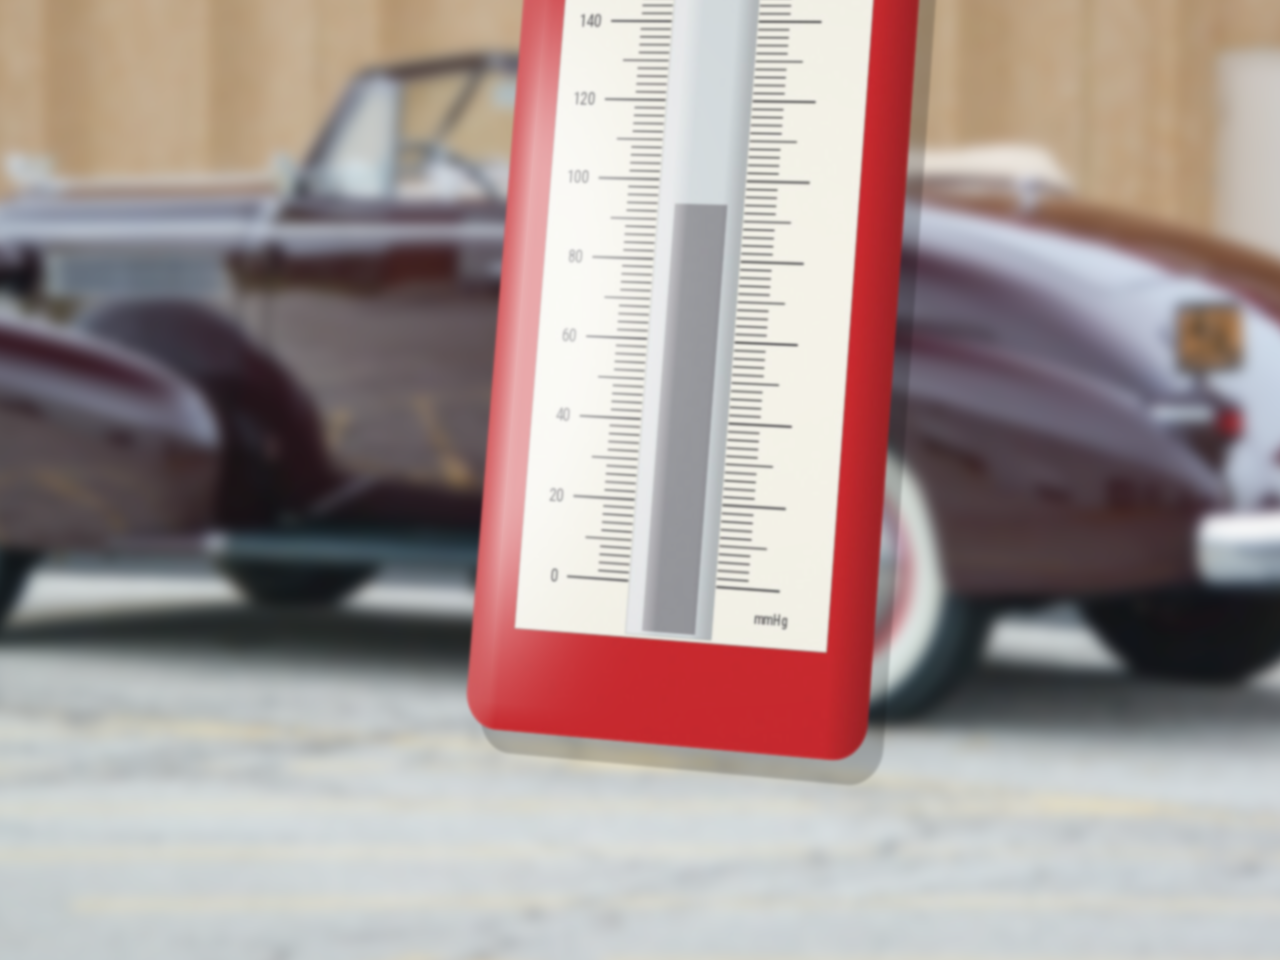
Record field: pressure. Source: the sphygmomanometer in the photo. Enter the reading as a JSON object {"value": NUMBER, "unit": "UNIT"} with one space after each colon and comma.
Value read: {"value": 94, "unit": "mmHg"}
